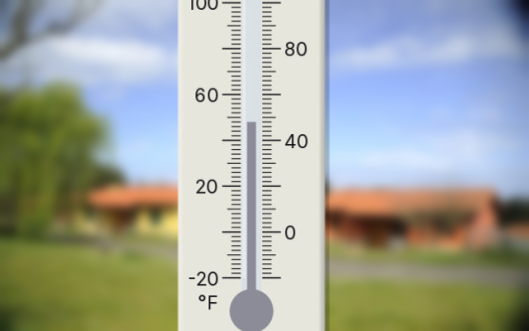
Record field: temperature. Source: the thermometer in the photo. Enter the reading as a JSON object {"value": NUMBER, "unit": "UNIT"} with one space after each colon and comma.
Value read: {"value": 48, "unit": "°F"}
